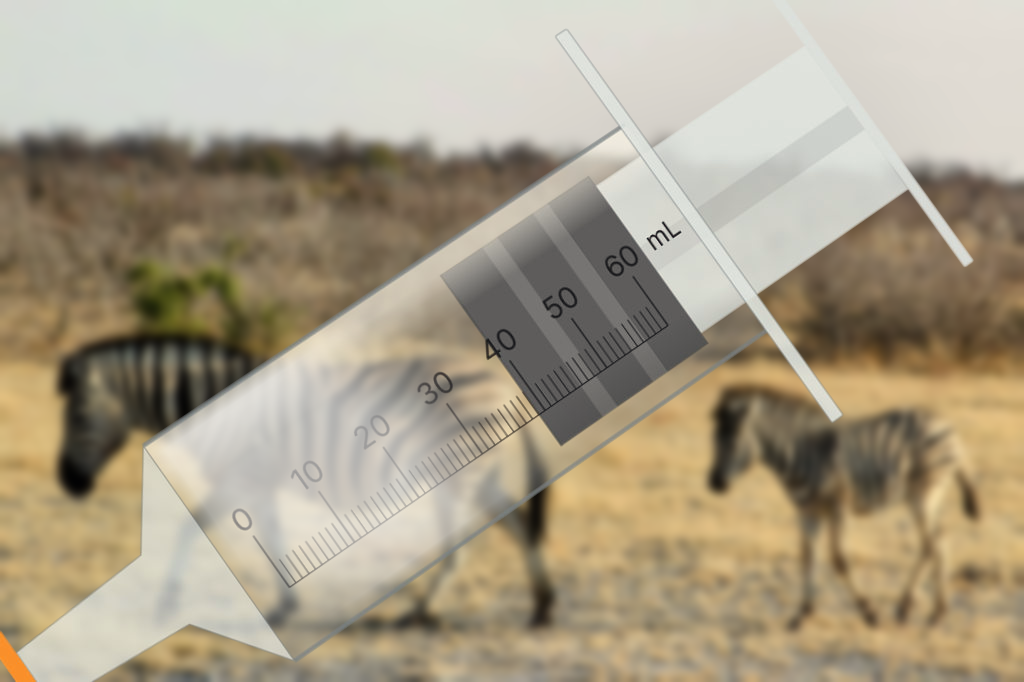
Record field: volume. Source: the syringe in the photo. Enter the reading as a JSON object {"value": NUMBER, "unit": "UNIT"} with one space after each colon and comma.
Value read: {"value": 39, "unit": "mL"}
